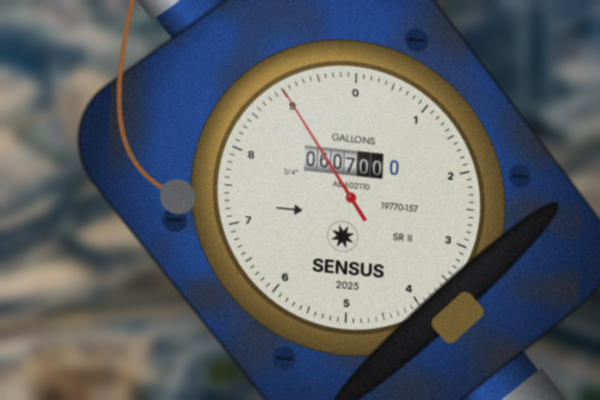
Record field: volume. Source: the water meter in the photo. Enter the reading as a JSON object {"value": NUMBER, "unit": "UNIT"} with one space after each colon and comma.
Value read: {"value": 606999.0, "unit": "gal"}
